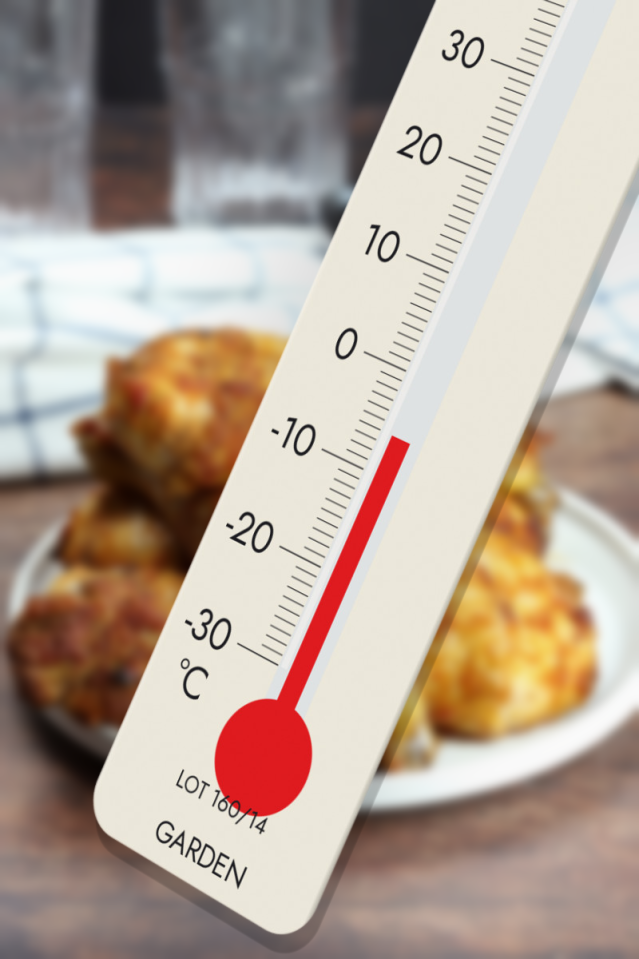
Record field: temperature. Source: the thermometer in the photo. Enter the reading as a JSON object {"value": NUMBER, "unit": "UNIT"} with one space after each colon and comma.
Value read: {"value": -6, "unit": "°C"}
